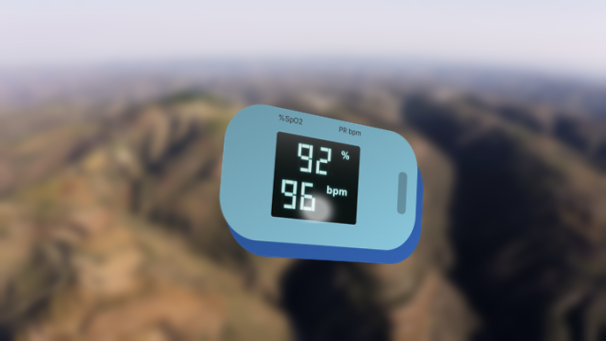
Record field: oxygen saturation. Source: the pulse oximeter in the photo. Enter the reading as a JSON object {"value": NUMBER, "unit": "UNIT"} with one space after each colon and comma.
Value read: {"value": 92, "unit": "%"}
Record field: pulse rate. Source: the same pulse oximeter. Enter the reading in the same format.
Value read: {"value": 96, "unit": "bpm"}
